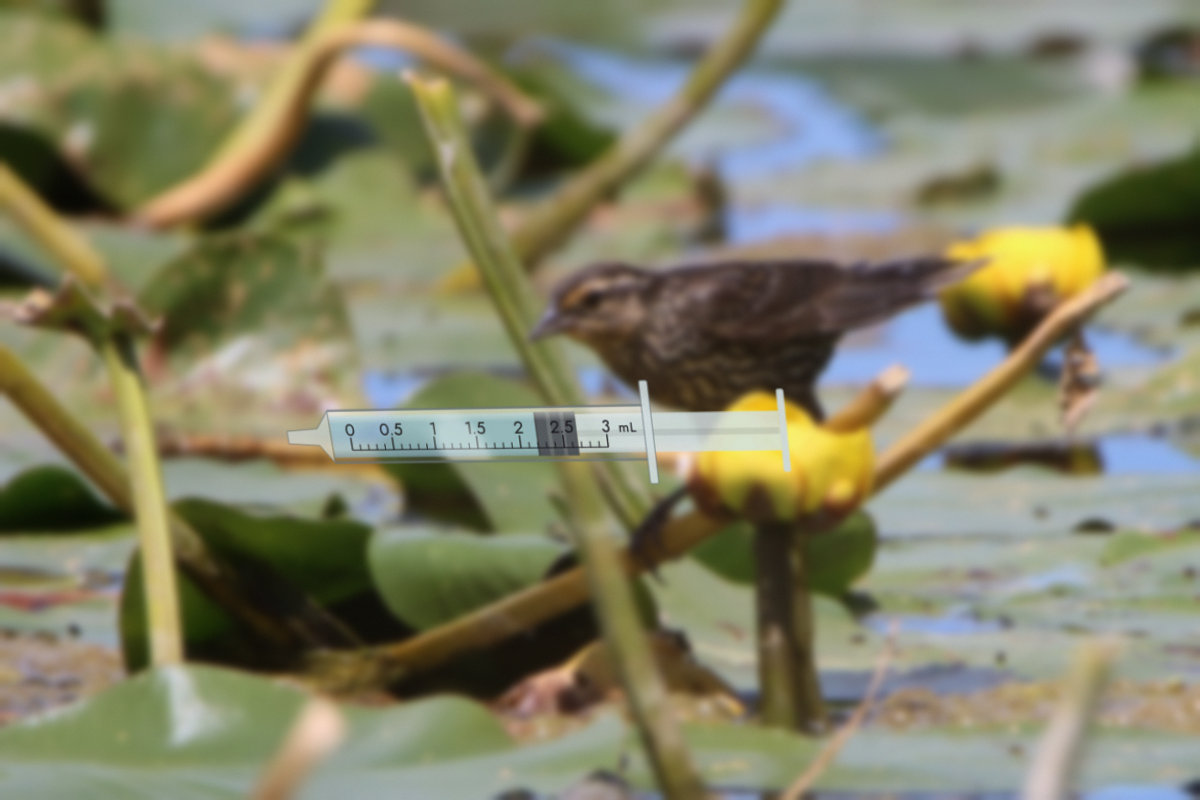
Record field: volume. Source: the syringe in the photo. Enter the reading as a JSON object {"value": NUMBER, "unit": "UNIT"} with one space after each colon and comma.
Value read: {"value": 2.2, "unit": "mL"}
